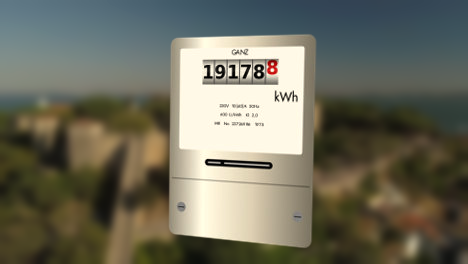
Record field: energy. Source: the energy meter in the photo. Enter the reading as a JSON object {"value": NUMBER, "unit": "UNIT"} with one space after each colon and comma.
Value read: {"value": 19178.8, "unit": "kWh"}
